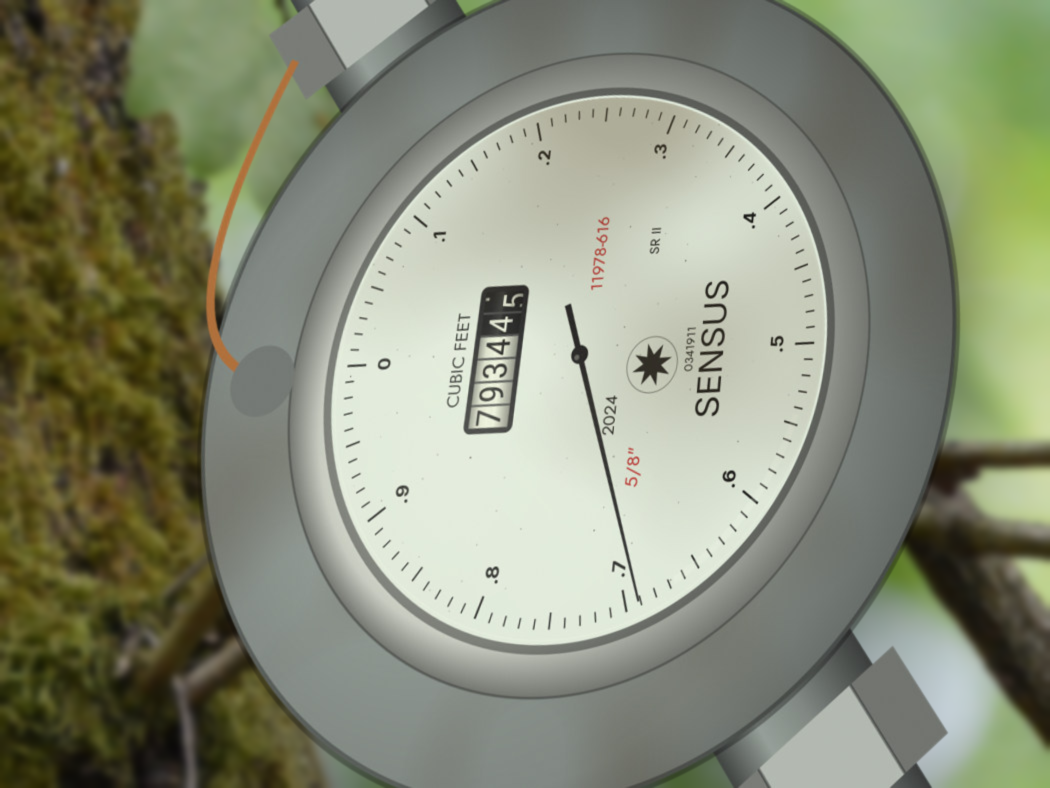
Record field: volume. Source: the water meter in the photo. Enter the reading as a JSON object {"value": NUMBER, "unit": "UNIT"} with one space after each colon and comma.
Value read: {"value": 793444.69, "unit": "ft³"}
